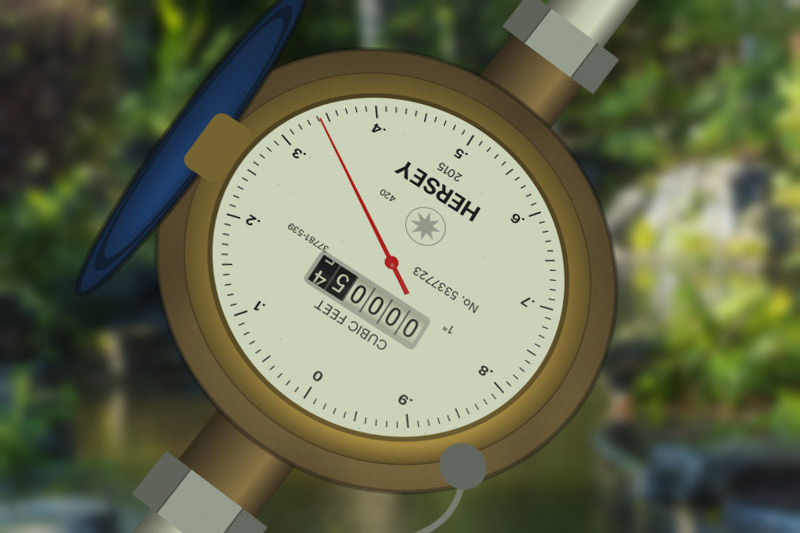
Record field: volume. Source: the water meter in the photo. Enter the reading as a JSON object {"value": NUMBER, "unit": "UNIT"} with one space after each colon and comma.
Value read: {"value": 54.34, "unit": "ft³"}
